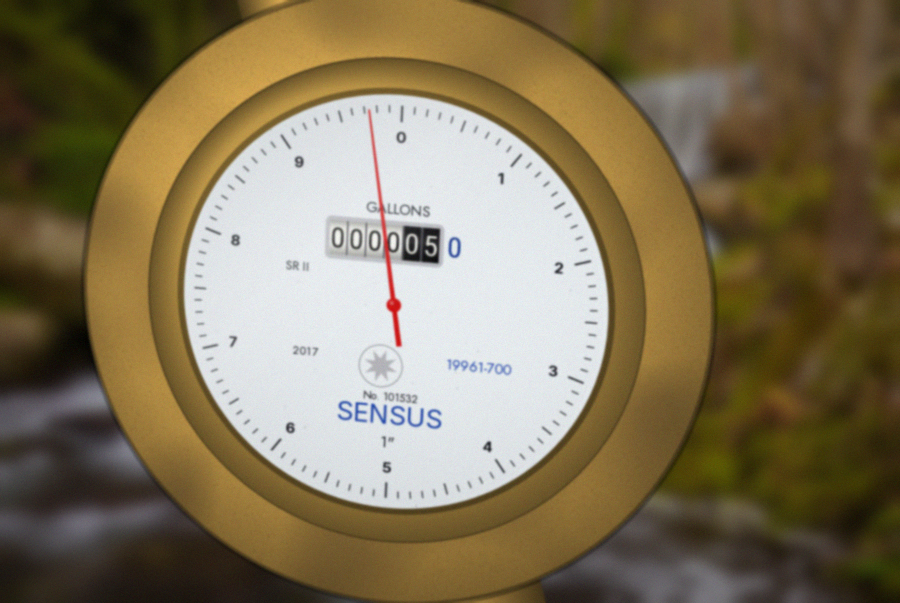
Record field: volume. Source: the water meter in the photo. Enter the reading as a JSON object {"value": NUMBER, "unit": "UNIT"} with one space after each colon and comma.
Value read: {"value": 49.7, "unit": "gal"}
